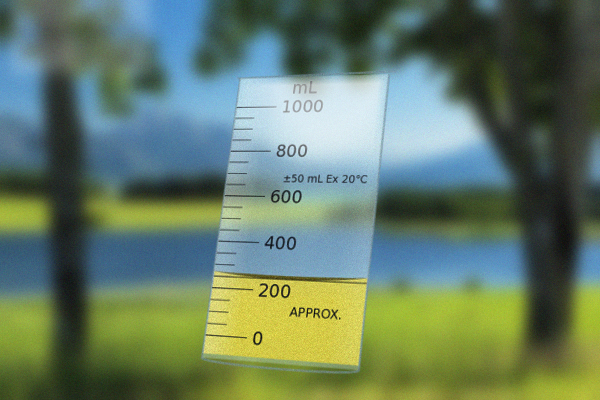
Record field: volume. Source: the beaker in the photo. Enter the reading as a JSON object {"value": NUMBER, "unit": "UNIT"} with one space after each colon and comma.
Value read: {"value": 250, "unit": "mL"}
